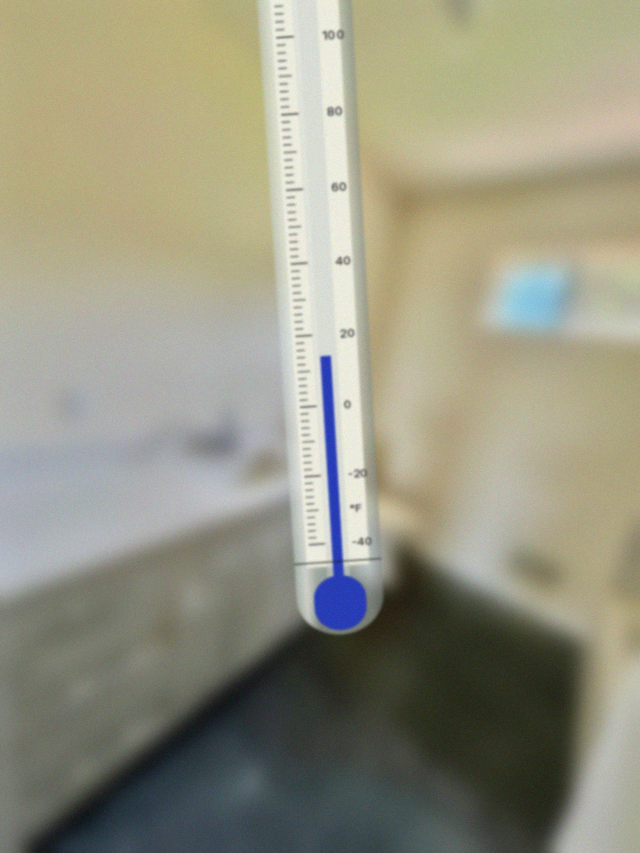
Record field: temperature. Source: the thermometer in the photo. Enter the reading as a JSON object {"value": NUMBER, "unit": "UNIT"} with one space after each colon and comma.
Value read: {"value": 14, "unit": "°F"}
